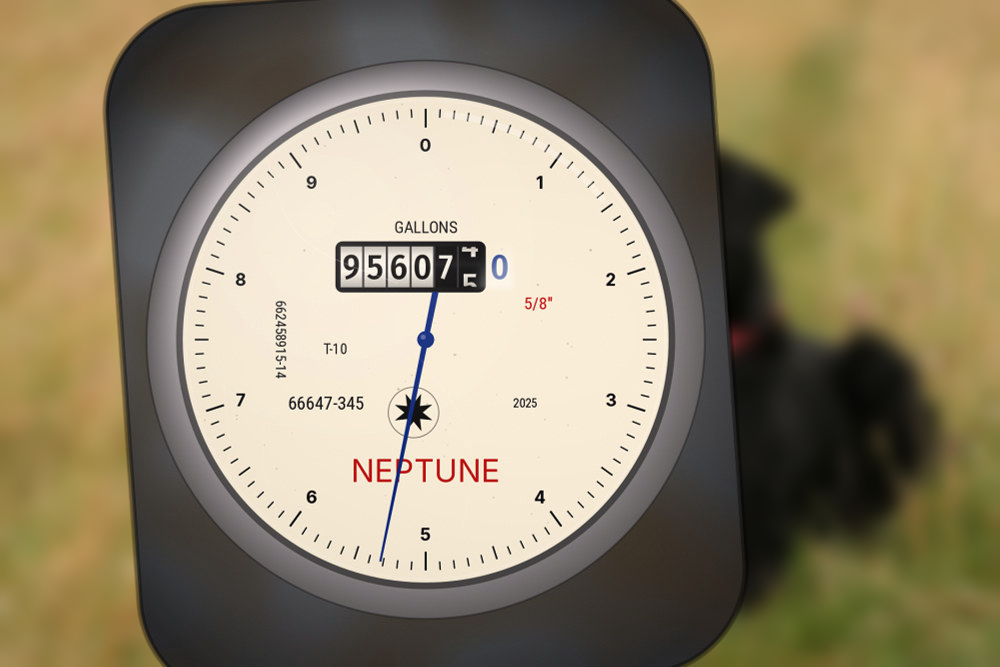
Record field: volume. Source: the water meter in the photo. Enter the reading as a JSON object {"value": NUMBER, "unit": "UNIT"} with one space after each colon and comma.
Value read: {"value": 9560745.3, "unit": "gal"}
